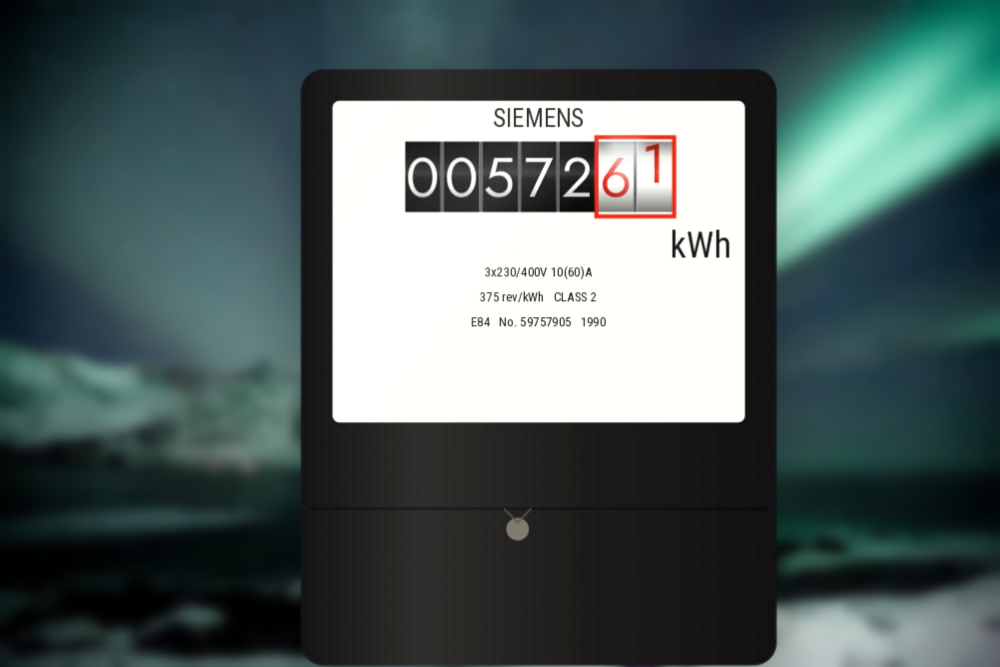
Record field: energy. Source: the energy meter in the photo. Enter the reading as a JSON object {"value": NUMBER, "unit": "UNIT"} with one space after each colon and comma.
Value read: {"value": 572.61, "unit": "kWh"}
